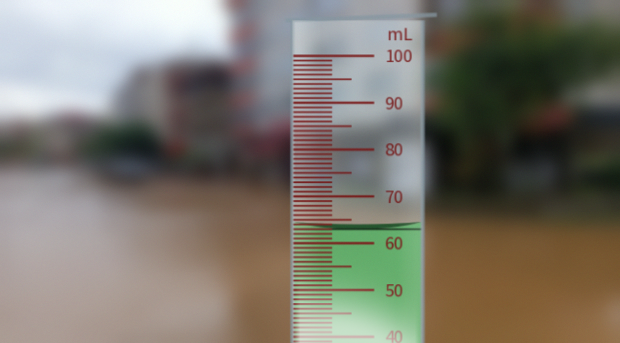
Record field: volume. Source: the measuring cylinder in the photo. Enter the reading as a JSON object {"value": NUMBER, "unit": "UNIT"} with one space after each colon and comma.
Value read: {"value": 63, "unit": "mL"}
